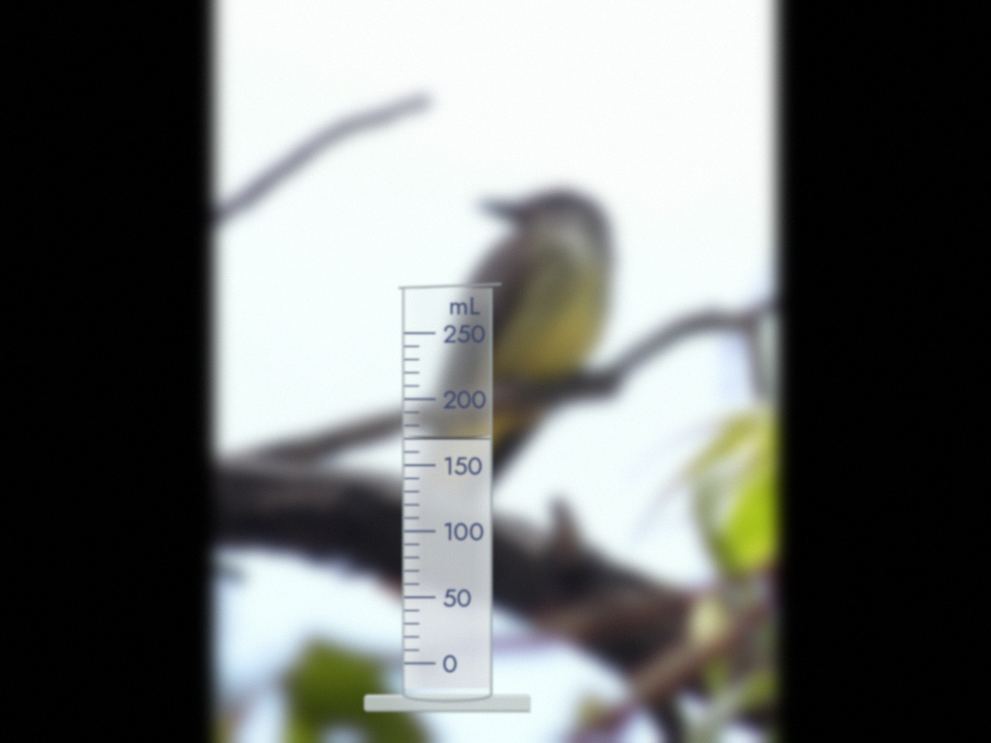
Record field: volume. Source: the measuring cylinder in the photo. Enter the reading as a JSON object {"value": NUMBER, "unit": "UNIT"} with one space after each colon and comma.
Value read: {"value": 170, "unit": "mL"}
